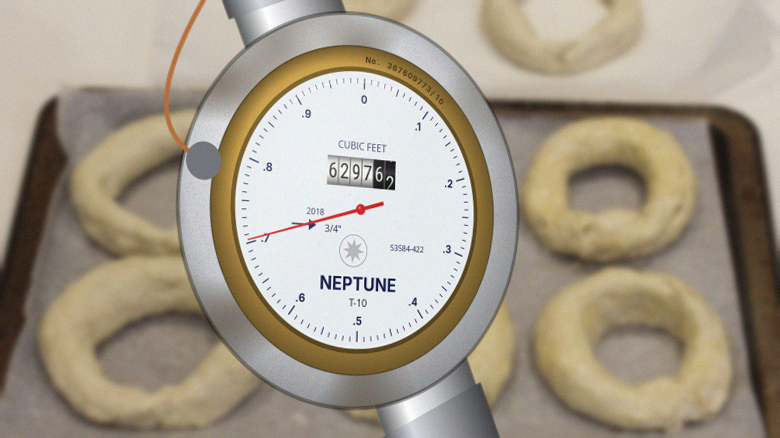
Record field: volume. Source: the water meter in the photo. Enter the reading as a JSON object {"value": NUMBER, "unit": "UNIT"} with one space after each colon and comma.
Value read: {"value": 629761.70, "unit": "ft³"}
